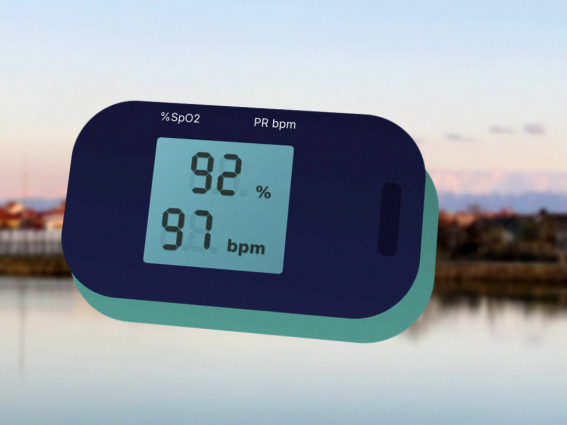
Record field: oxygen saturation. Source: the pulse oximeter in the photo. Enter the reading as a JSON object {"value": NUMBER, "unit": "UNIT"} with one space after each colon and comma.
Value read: {"value": 92, "unit": "%"}
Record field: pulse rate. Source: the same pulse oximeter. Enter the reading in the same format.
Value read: {"value": 97, "unit": "bpm"}
